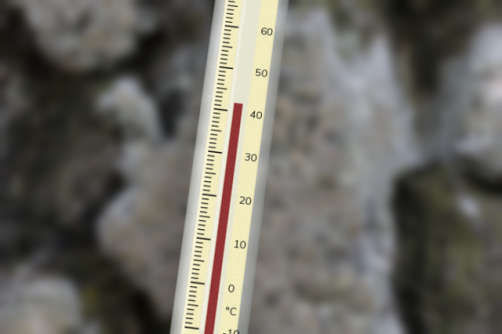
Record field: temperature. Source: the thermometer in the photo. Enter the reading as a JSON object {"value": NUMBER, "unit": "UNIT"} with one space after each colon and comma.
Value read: {"value": 42, "unit": "°C"}
